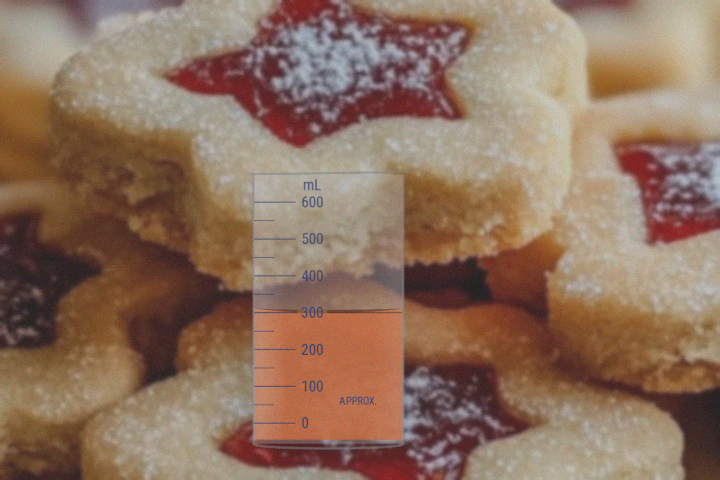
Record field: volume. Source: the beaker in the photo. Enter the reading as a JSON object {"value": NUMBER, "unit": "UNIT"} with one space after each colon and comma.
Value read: {"value": 300, "unit": "mL"}
